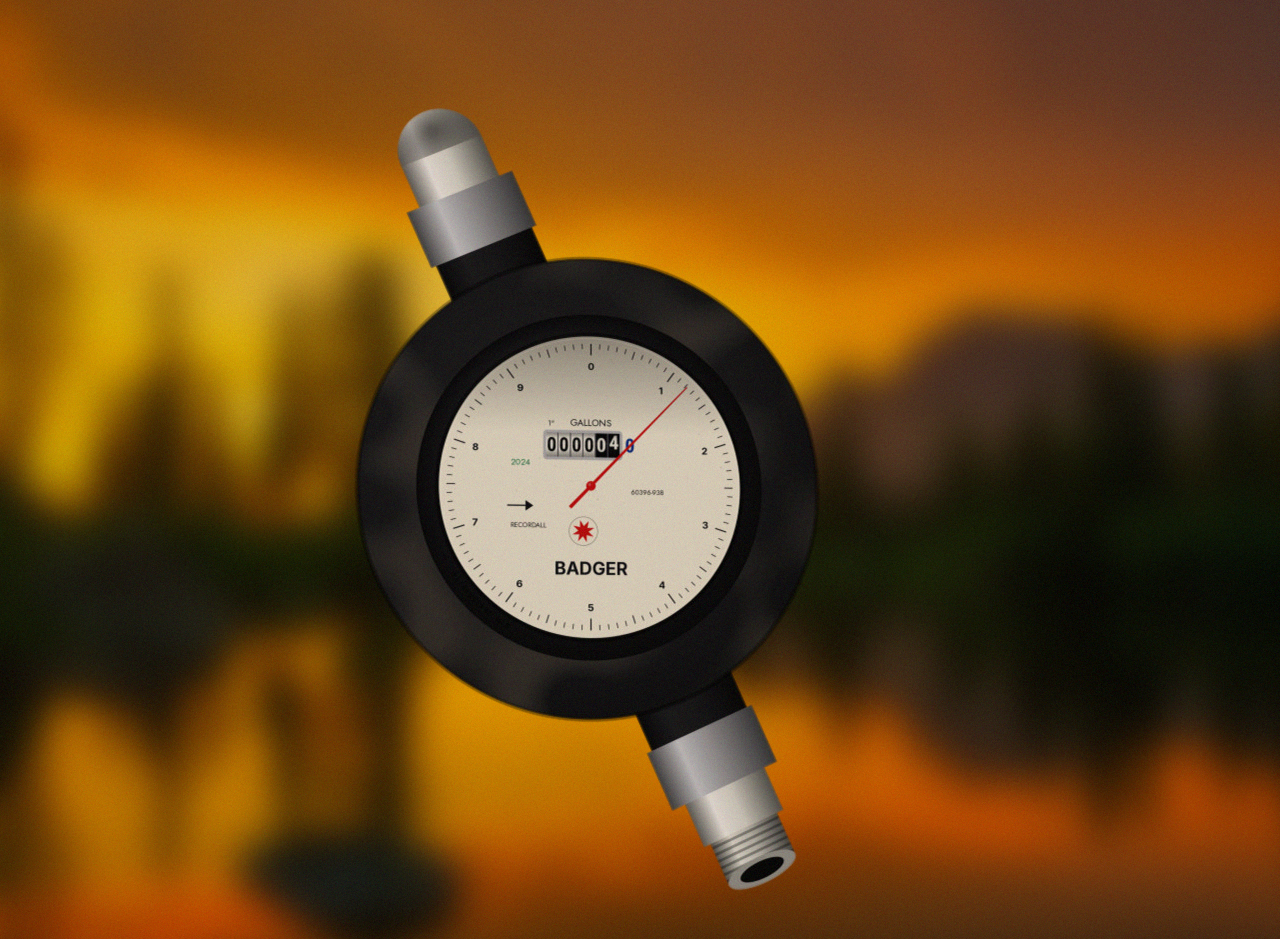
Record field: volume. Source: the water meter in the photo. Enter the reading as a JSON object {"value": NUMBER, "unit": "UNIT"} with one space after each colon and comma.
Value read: {"value": 41.2, "unit": "gal"}
